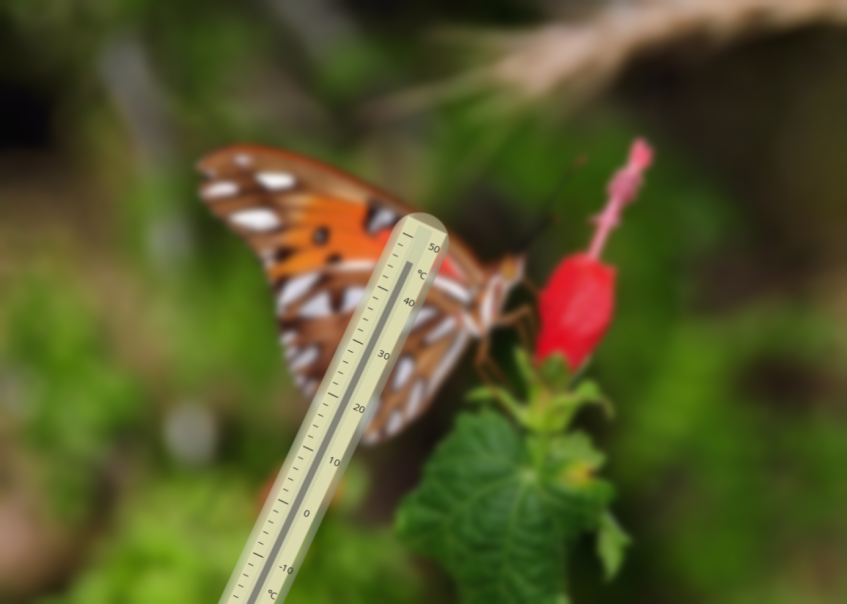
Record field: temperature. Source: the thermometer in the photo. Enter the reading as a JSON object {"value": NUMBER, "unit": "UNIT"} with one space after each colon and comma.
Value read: {"value": 46, "unit": "°C"}
